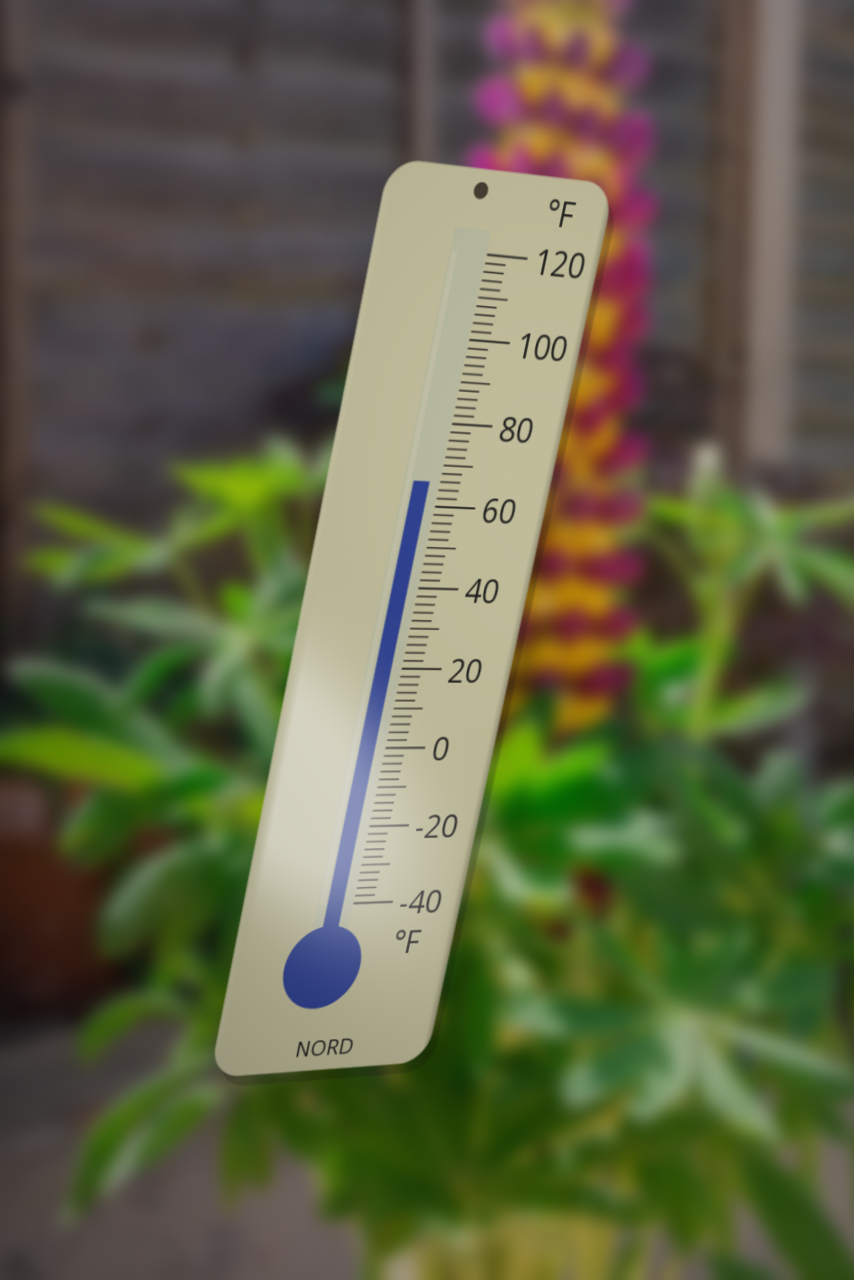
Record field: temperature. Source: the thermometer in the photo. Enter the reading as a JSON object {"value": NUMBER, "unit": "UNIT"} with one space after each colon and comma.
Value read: {"value": 66, "unit": "°F"}
